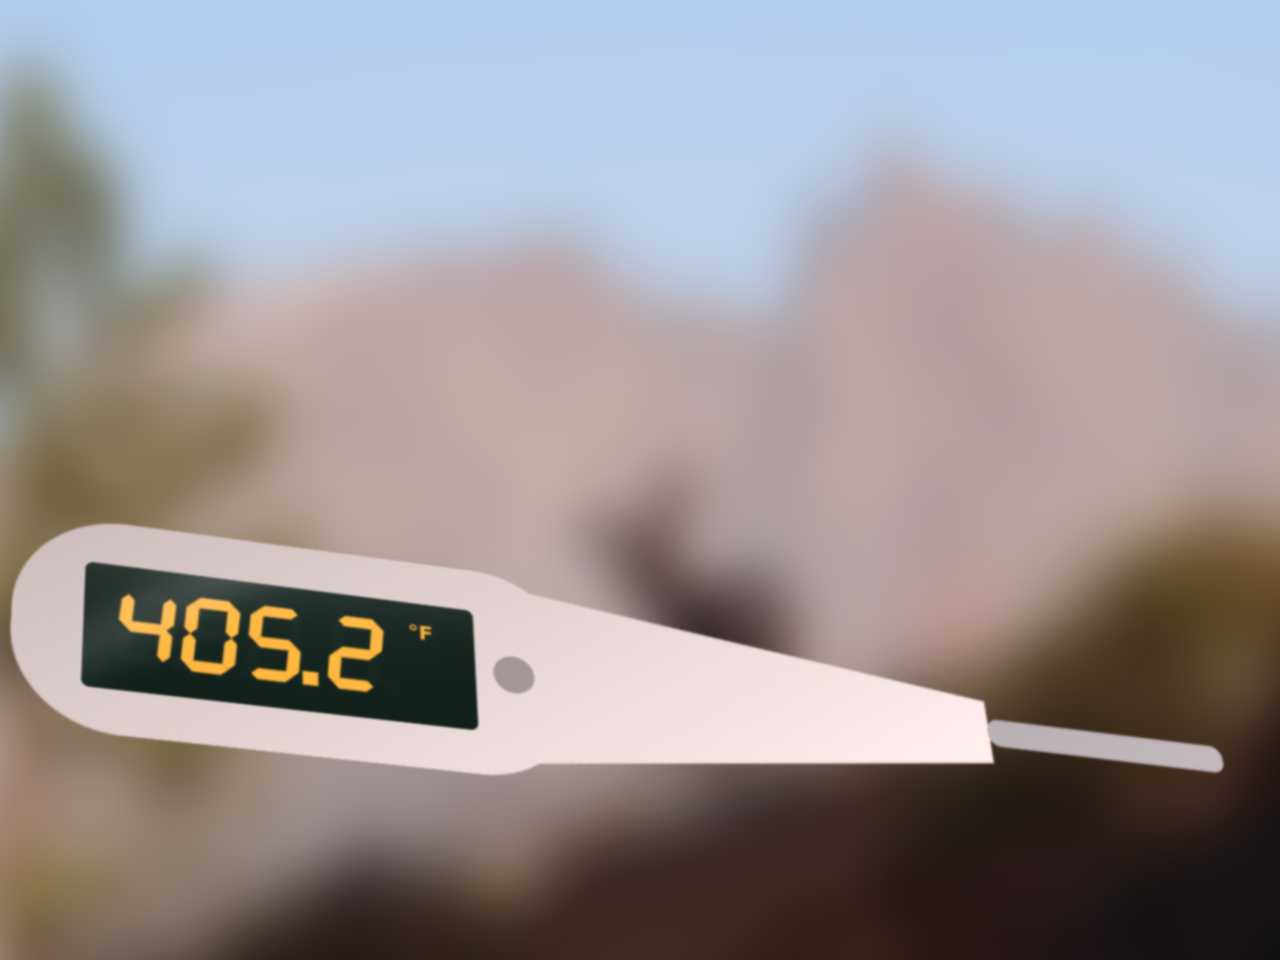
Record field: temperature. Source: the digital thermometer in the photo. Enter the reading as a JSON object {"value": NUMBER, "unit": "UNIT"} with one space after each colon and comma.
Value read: {"value": 405.2, "unit": "°F"}
